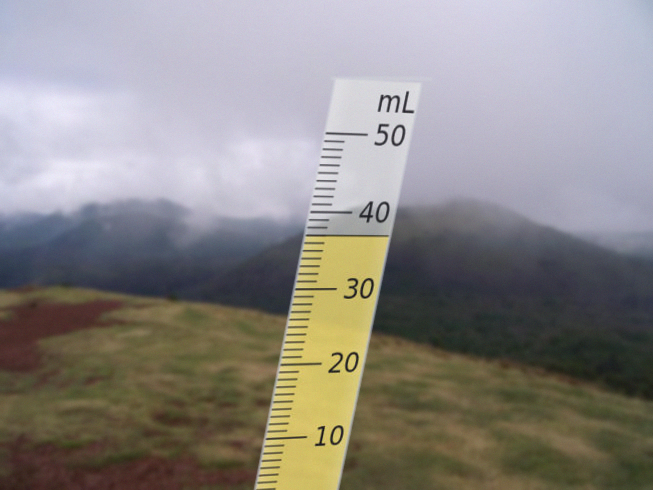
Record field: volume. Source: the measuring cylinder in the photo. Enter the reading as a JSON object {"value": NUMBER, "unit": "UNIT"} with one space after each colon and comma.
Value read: {"value": 37, "unit": "mL"}
